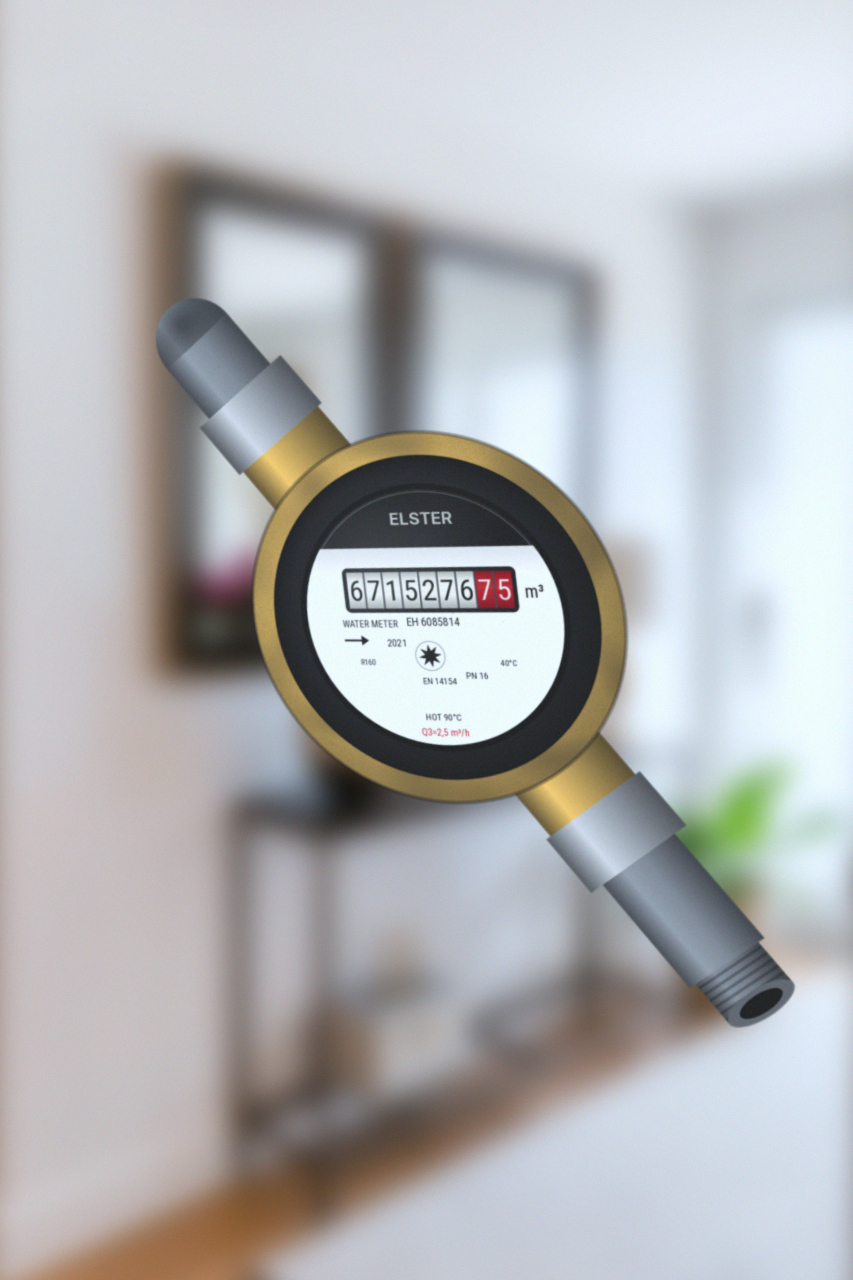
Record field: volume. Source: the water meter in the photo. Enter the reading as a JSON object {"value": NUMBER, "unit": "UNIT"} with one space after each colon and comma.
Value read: {"value": 6715276.75, "unit": "m³"}
